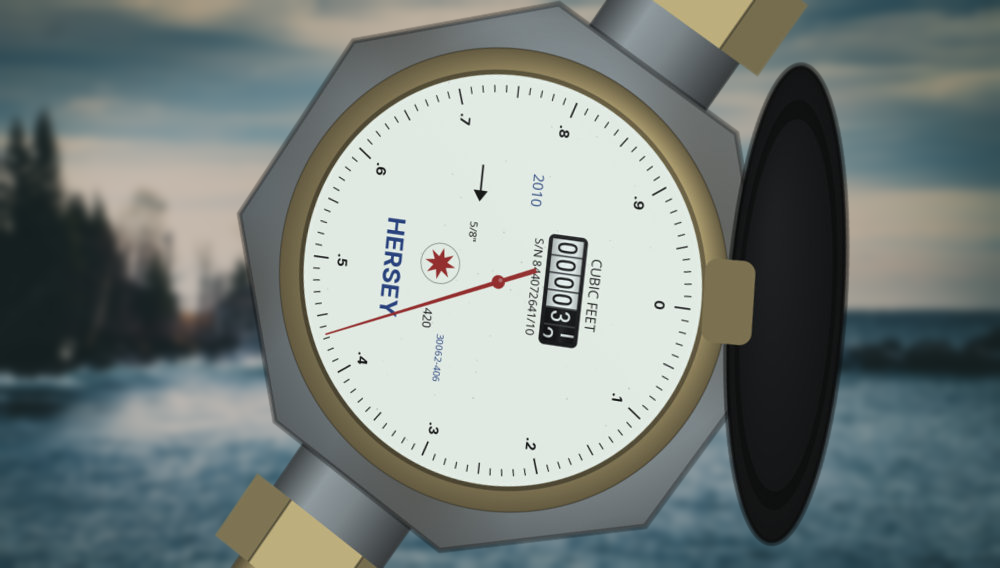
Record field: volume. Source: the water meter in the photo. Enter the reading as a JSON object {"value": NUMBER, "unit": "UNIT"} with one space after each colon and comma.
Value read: {"value": 31.43, "unit": "ft³"}
